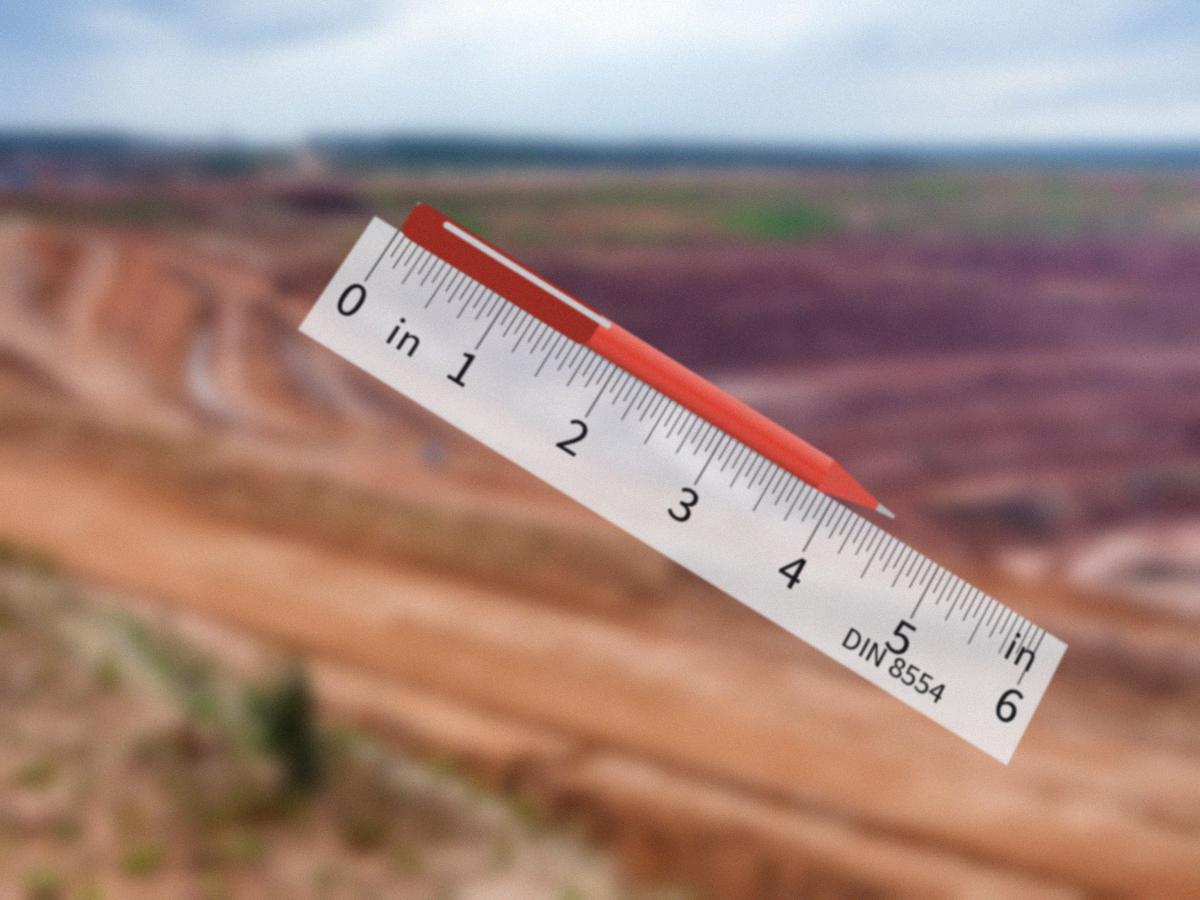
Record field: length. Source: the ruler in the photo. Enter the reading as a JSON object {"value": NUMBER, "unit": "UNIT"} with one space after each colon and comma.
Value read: {"value": 4.5, "unit": "in"}
